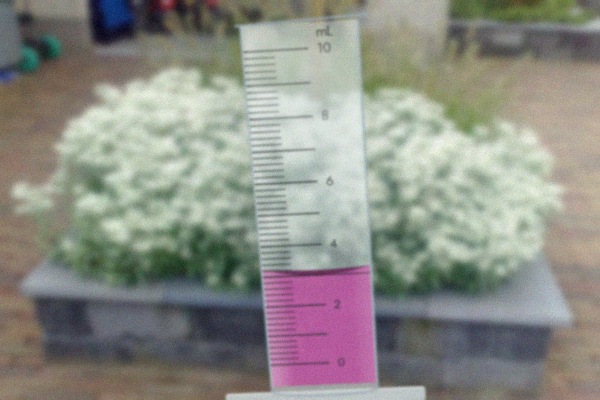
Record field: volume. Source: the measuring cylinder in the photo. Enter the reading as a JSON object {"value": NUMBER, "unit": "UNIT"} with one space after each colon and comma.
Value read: {"value": 3, "unit": "mL"}
